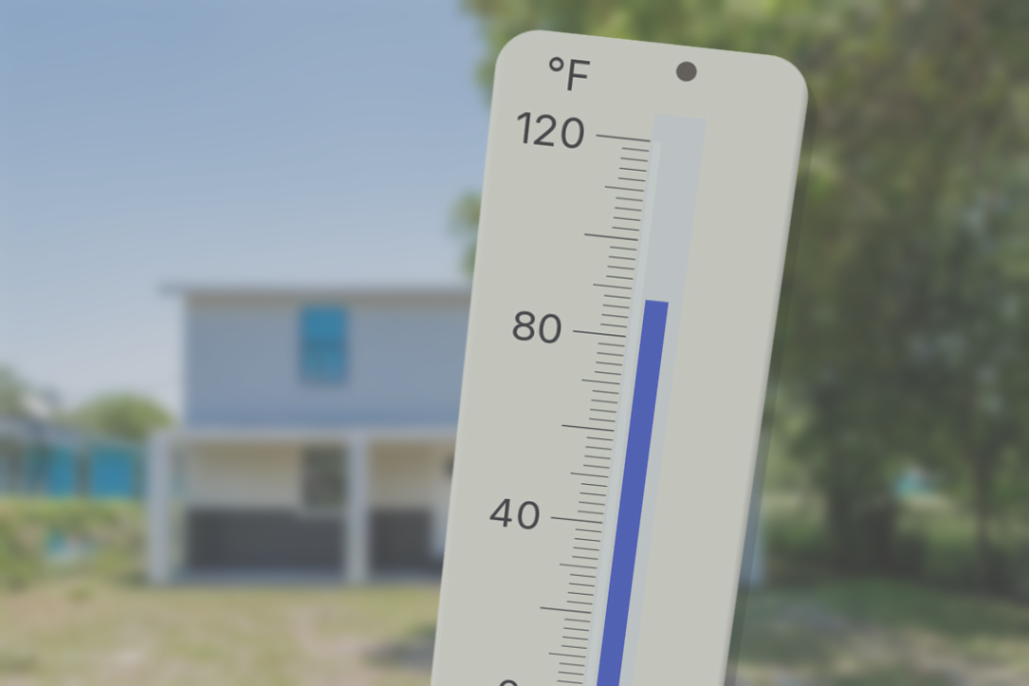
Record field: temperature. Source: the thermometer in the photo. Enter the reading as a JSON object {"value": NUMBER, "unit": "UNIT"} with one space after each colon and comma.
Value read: {"value": 88, "unit": "°F"}
